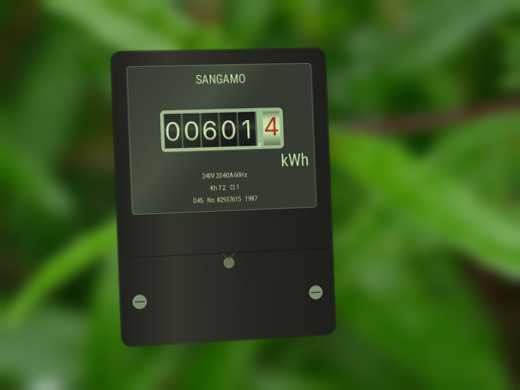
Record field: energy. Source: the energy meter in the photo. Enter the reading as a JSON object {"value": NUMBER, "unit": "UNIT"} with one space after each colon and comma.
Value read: {"value": 601.4, "unit": "kWh"}
